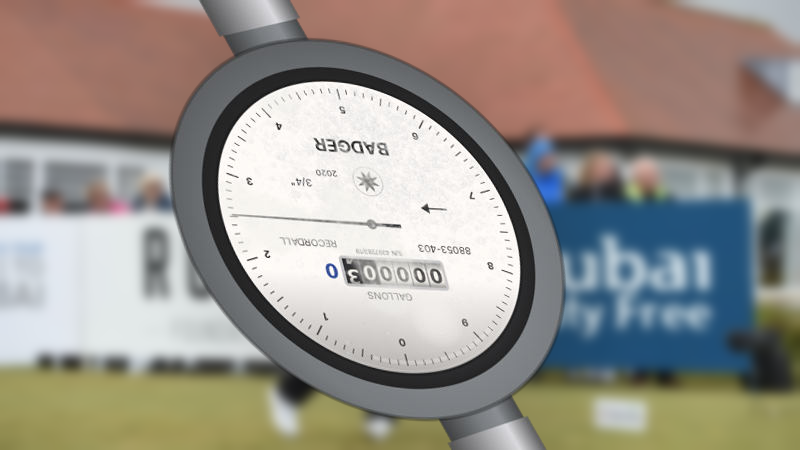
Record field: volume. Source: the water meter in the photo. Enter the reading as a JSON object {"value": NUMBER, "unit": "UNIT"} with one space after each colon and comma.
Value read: {"value": 32.5, "unit": "gal"}
